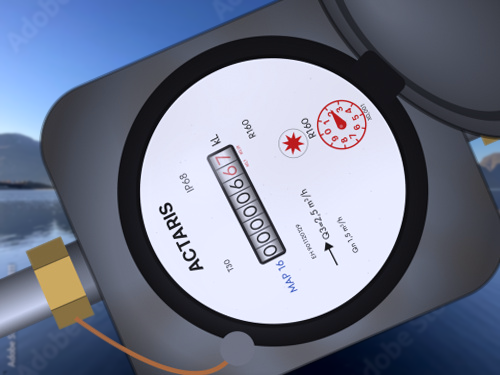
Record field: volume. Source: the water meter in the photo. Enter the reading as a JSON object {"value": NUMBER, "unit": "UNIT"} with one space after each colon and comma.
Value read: {"value": 6.672, "unit": "kL"}
